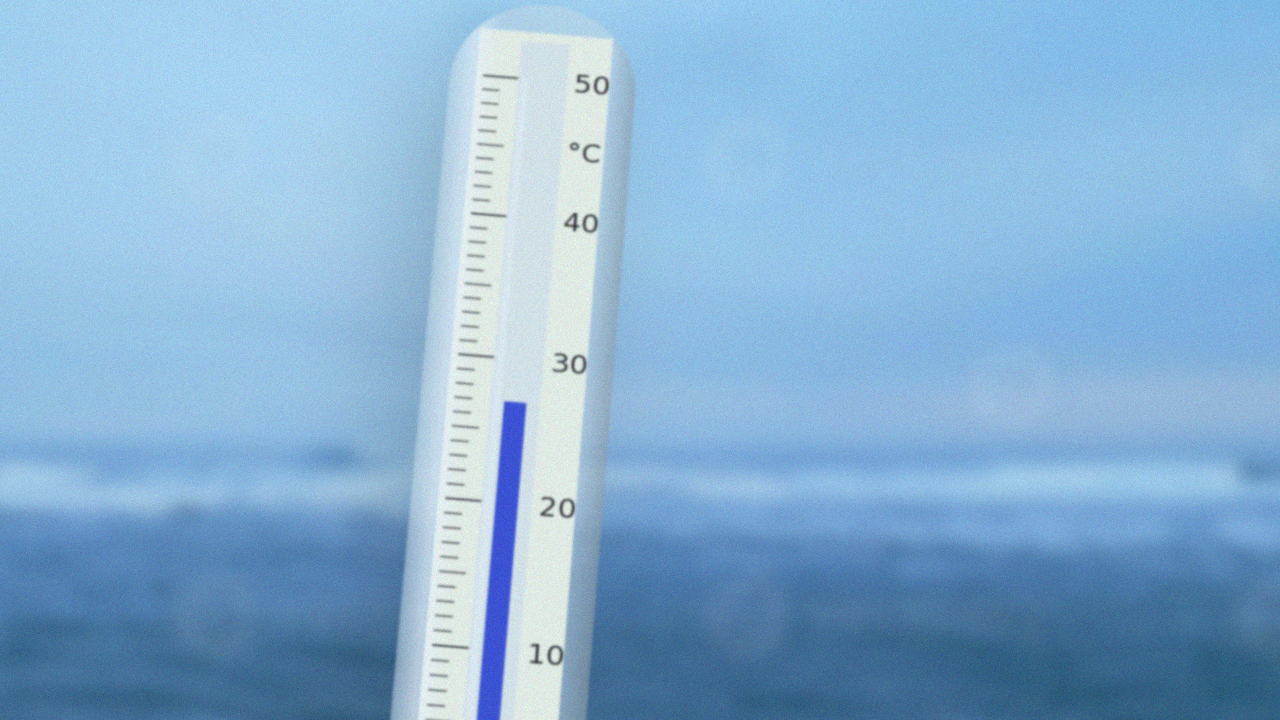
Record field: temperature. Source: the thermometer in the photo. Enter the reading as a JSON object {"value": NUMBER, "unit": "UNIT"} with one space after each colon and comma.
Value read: {"value": 27, "unit": "°C"}
